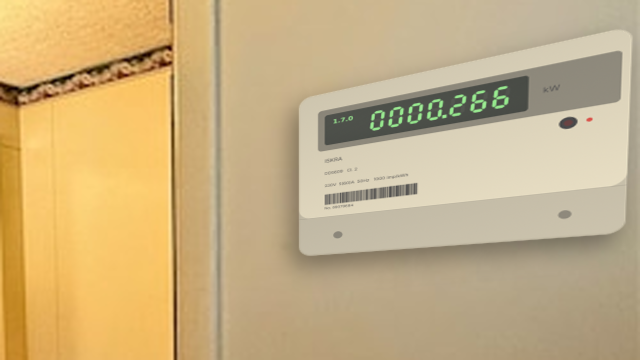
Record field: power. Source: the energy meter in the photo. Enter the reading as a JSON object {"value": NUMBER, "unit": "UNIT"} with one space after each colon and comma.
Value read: {"value": 0.266, "unit": "kW"}
